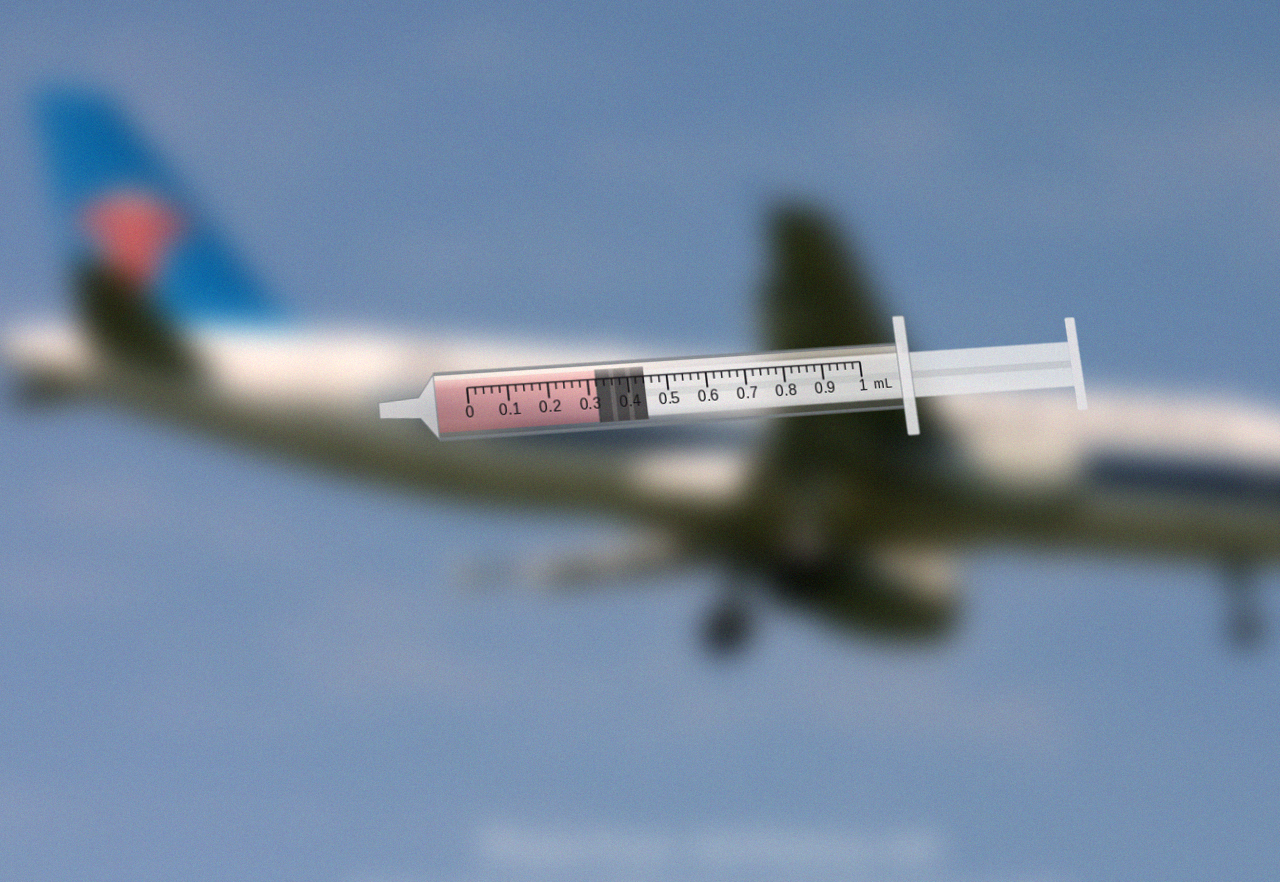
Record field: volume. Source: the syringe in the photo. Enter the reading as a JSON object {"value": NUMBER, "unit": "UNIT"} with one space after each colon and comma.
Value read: {"value": 0.32, "unit": "mL"}
